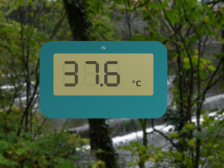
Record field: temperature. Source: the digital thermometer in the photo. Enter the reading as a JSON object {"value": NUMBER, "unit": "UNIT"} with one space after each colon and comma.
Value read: {"value": 37.6, "unit": "°C"}
